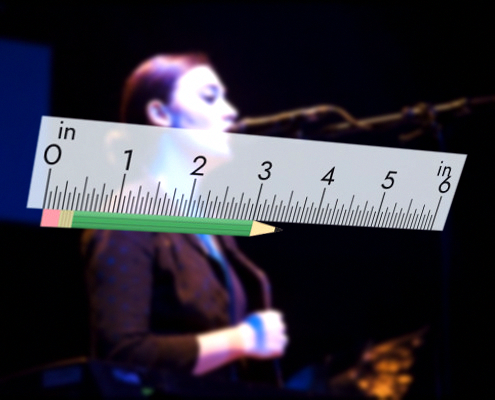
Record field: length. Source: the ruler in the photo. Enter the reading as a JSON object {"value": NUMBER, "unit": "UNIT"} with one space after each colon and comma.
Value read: {"value": 3.5, "unit": "in"}
